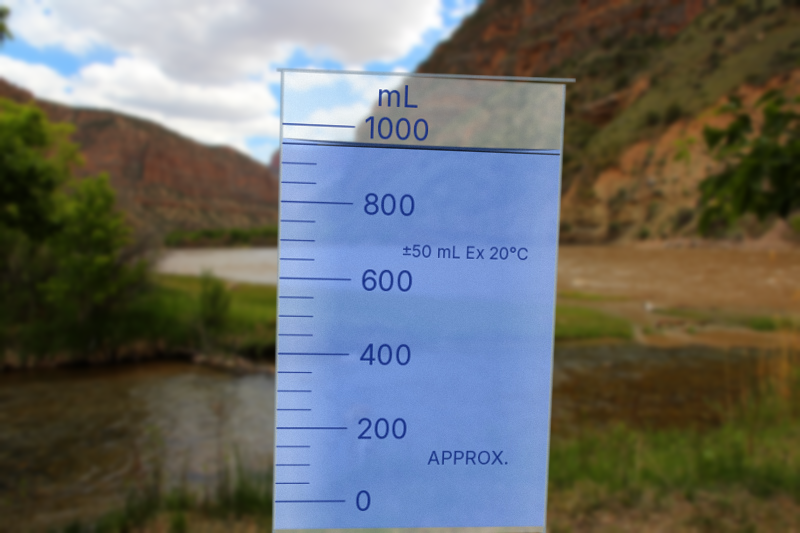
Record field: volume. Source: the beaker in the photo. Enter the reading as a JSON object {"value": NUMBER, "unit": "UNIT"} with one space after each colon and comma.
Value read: {"value": 950, "unit": "mL"}
